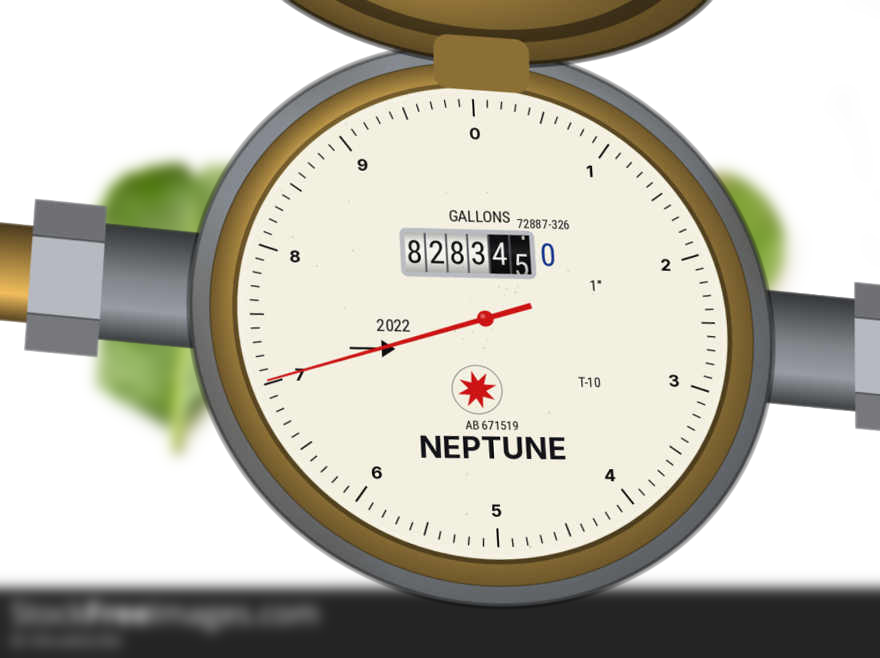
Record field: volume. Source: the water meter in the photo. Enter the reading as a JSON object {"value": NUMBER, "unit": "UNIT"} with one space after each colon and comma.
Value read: {"value": 8283447.0, "unit": "gal"}
